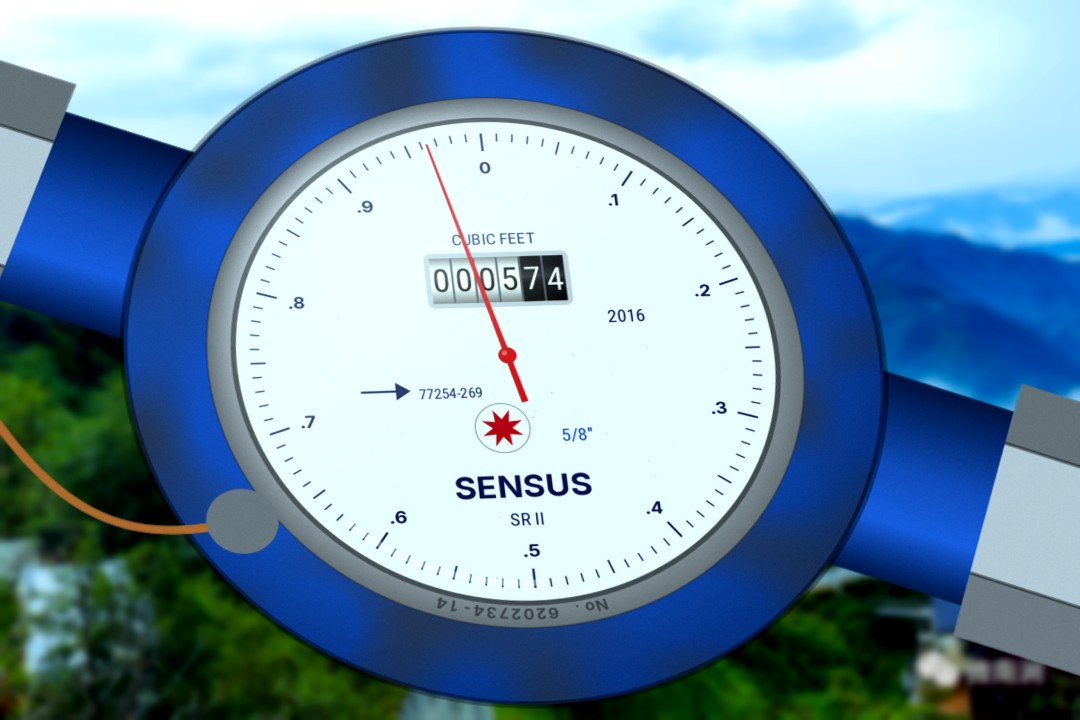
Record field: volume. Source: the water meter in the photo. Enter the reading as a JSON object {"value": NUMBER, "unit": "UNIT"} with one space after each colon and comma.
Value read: {"value": 573.96, "unit": "ft³"}
